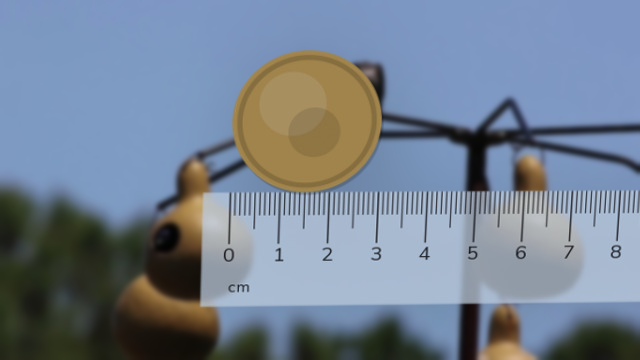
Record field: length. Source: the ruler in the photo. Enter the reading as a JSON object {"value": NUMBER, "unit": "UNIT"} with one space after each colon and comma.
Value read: {"value": 3, "unit": "cm"}
